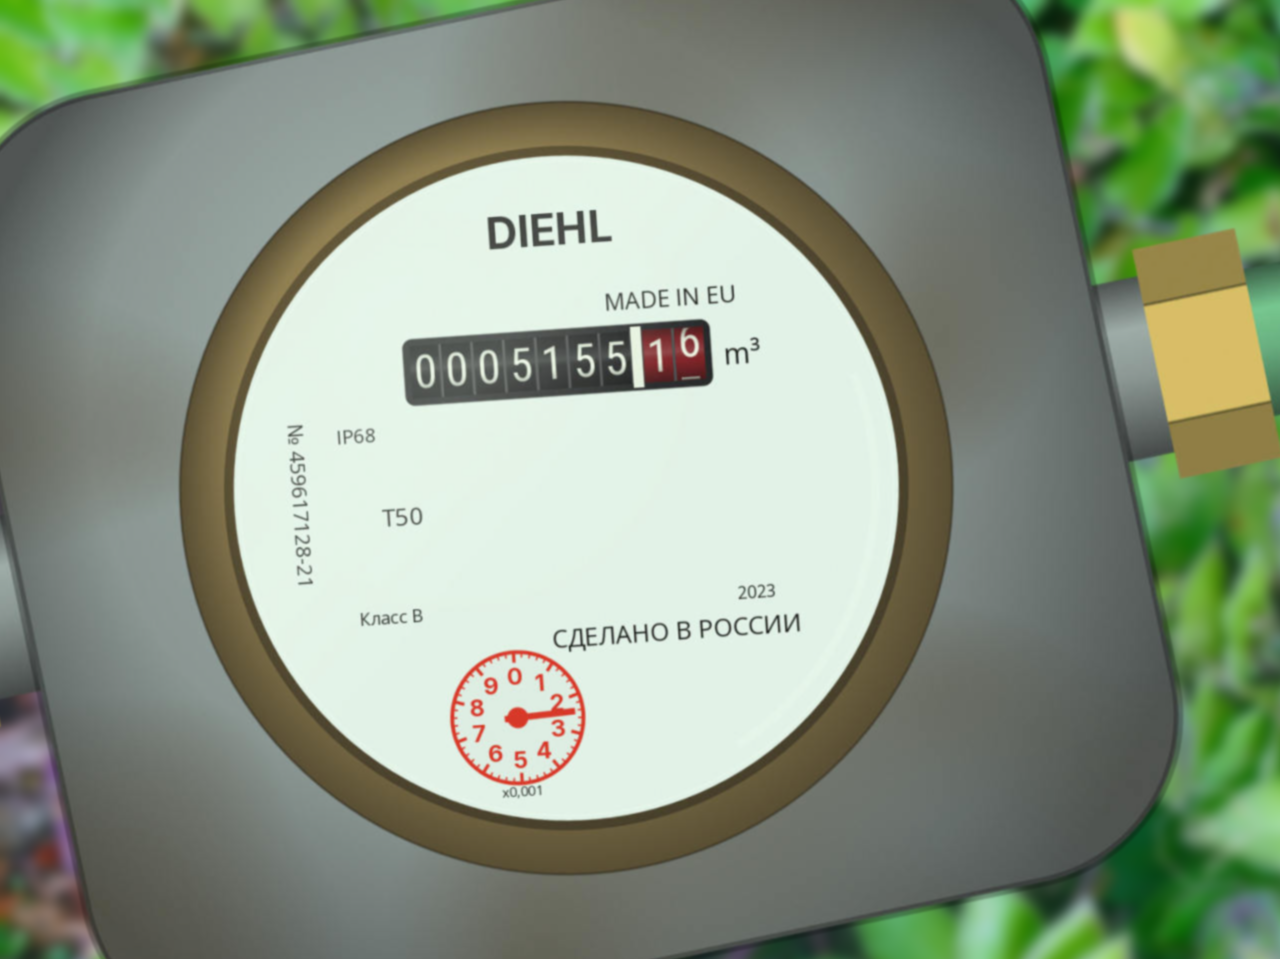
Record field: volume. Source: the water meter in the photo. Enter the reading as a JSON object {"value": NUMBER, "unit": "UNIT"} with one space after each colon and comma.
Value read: {"value": 5155.162, "unit": "m³"}
